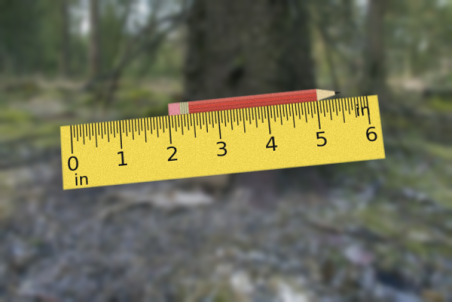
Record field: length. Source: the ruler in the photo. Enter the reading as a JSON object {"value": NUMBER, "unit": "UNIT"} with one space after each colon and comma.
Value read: {"value": 3.5, "unit": "in"}
